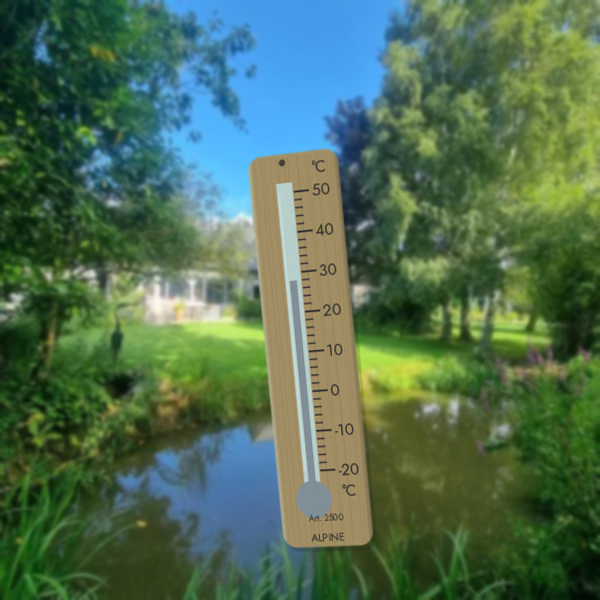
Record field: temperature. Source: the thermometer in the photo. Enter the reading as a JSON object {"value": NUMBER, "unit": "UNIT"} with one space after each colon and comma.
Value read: {"value": 28, "unit": "°C"}
